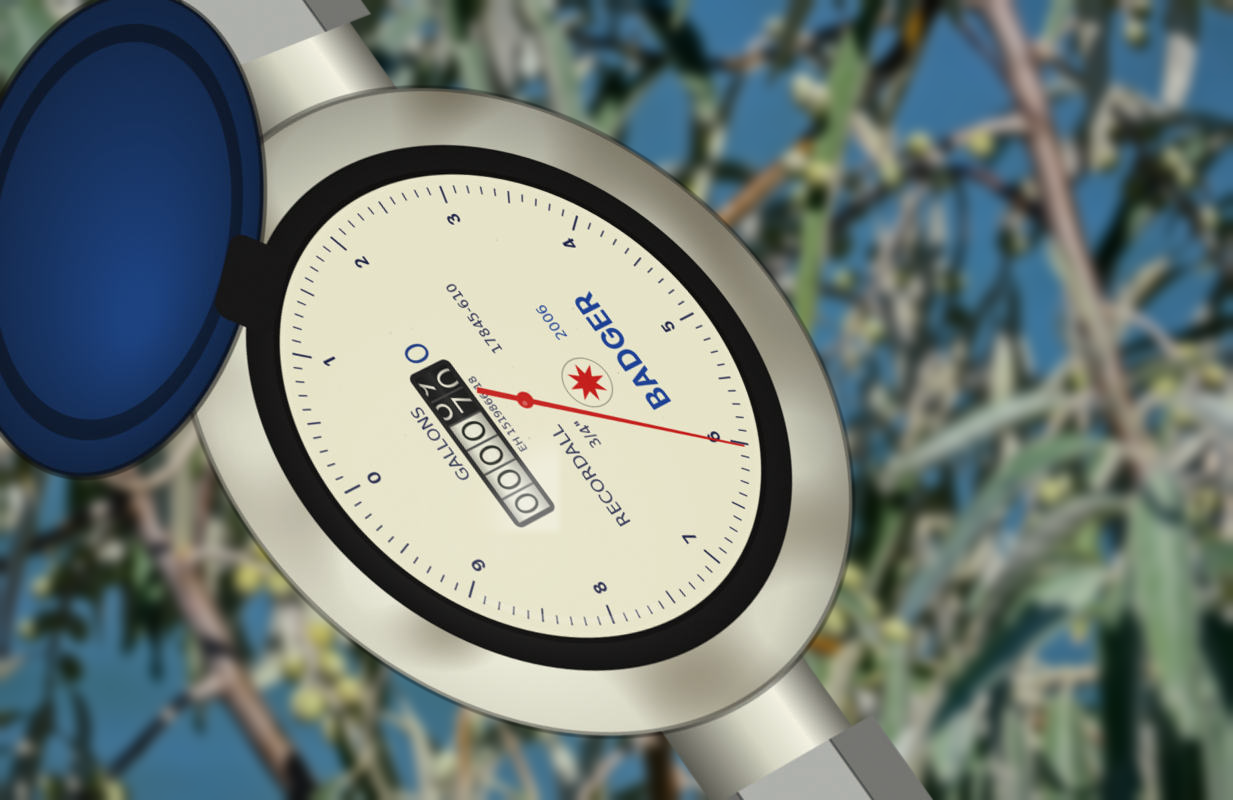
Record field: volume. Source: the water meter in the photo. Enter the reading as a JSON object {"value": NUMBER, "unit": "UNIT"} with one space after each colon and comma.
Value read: {"value": 696.0, "unit": "gal"}
